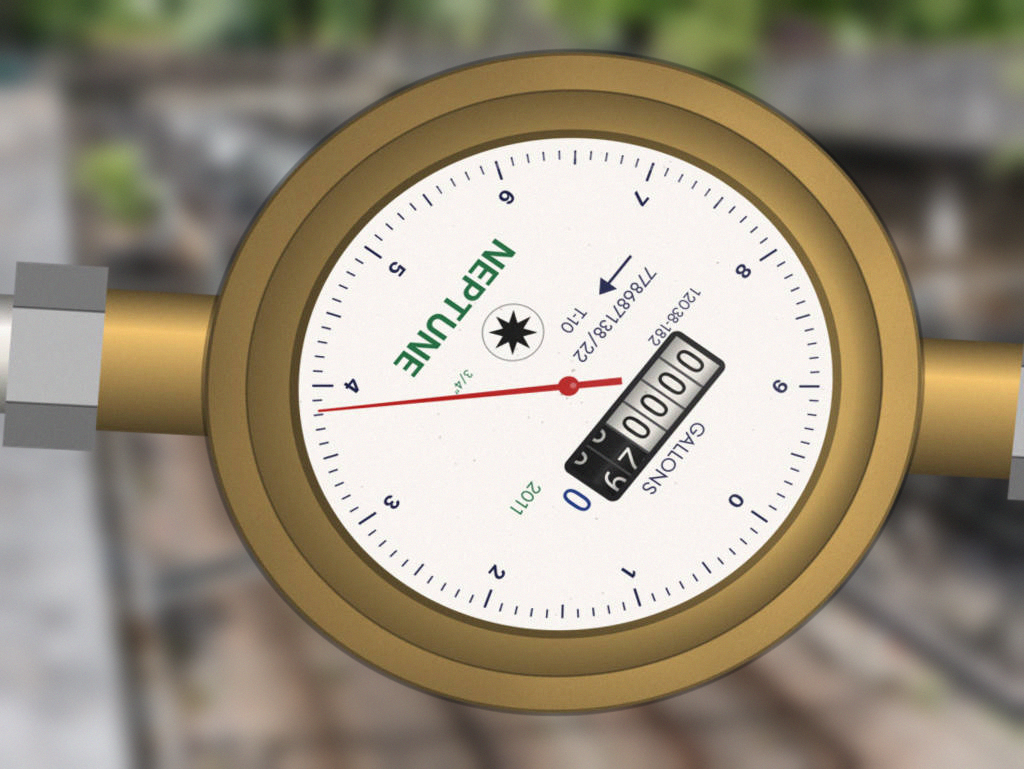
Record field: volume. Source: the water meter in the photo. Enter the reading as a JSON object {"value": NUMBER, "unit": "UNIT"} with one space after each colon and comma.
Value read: {"value": 293.8, "unit": "gal"}
